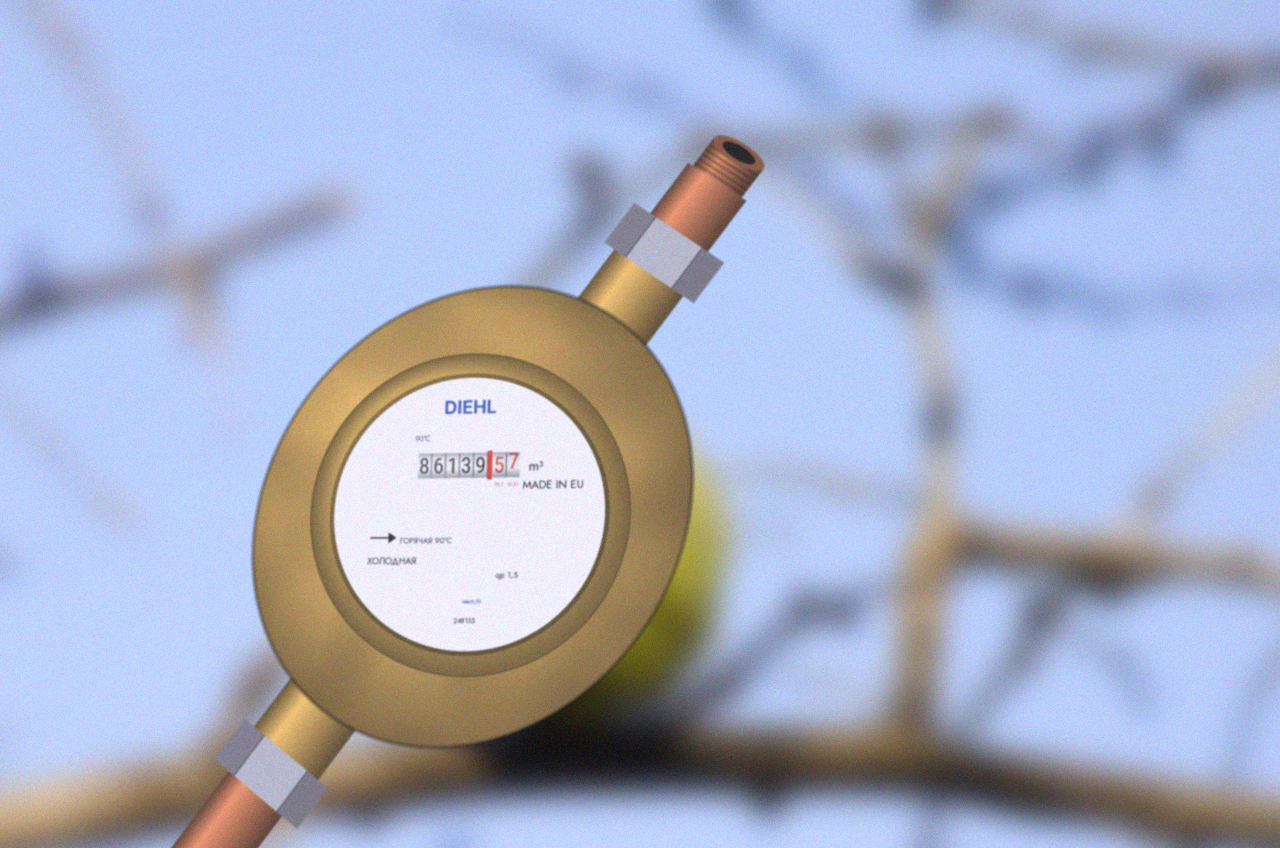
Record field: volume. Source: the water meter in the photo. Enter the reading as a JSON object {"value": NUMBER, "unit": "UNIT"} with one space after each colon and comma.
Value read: {"value": 86139.57, "unit": "m³"}
